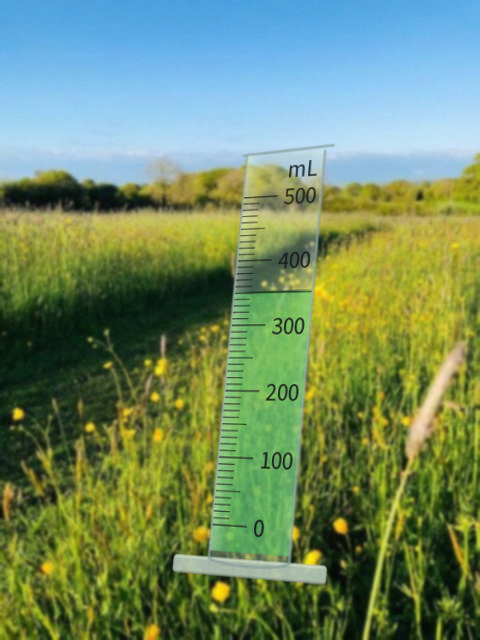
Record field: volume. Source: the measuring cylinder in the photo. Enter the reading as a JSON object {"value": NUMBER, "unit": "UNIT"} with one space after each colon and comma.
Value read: {"value": 350, "unit": "mL"}
